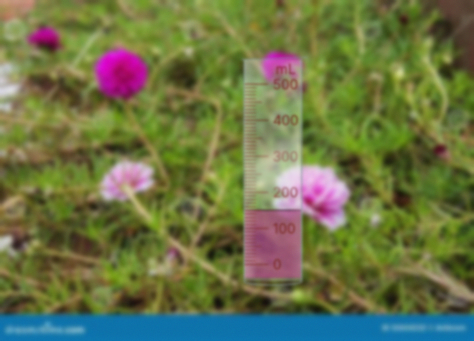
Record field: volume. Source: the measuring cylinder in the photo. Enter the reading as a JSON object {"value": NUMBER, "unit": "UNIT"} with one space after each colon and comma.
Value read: {"value": 150, "unit": "mL"}
